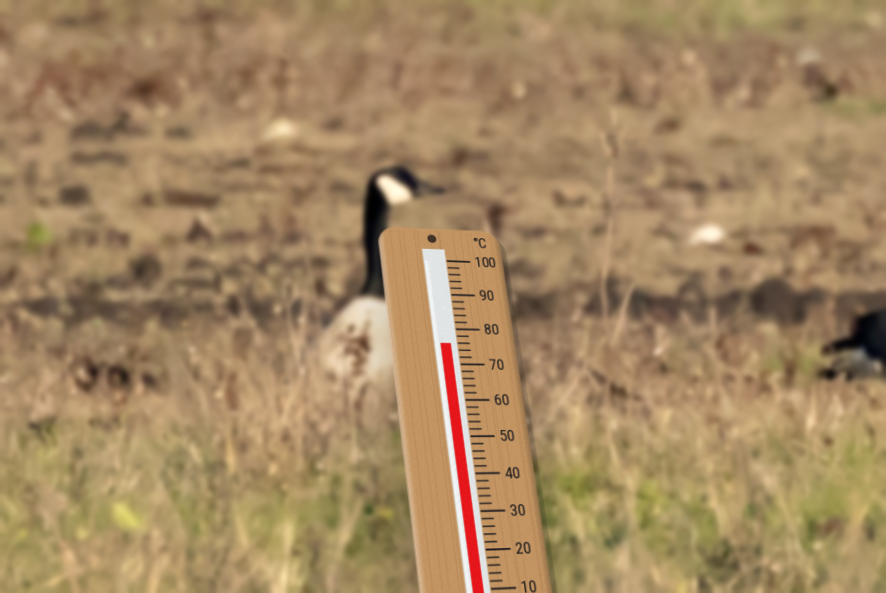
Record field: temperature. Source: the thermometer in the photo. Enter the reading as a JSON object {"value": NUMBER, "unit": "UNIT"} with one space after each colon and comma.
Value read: {"value": 76, "unit": "°C"}
